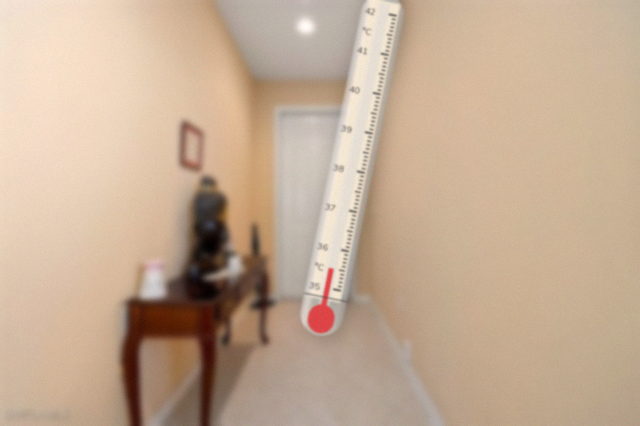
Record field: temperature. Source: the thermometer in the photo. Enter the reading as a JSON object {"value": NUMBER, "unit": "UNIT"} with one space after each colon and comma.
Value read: {"value": 35.5, "unit": "°C"}
